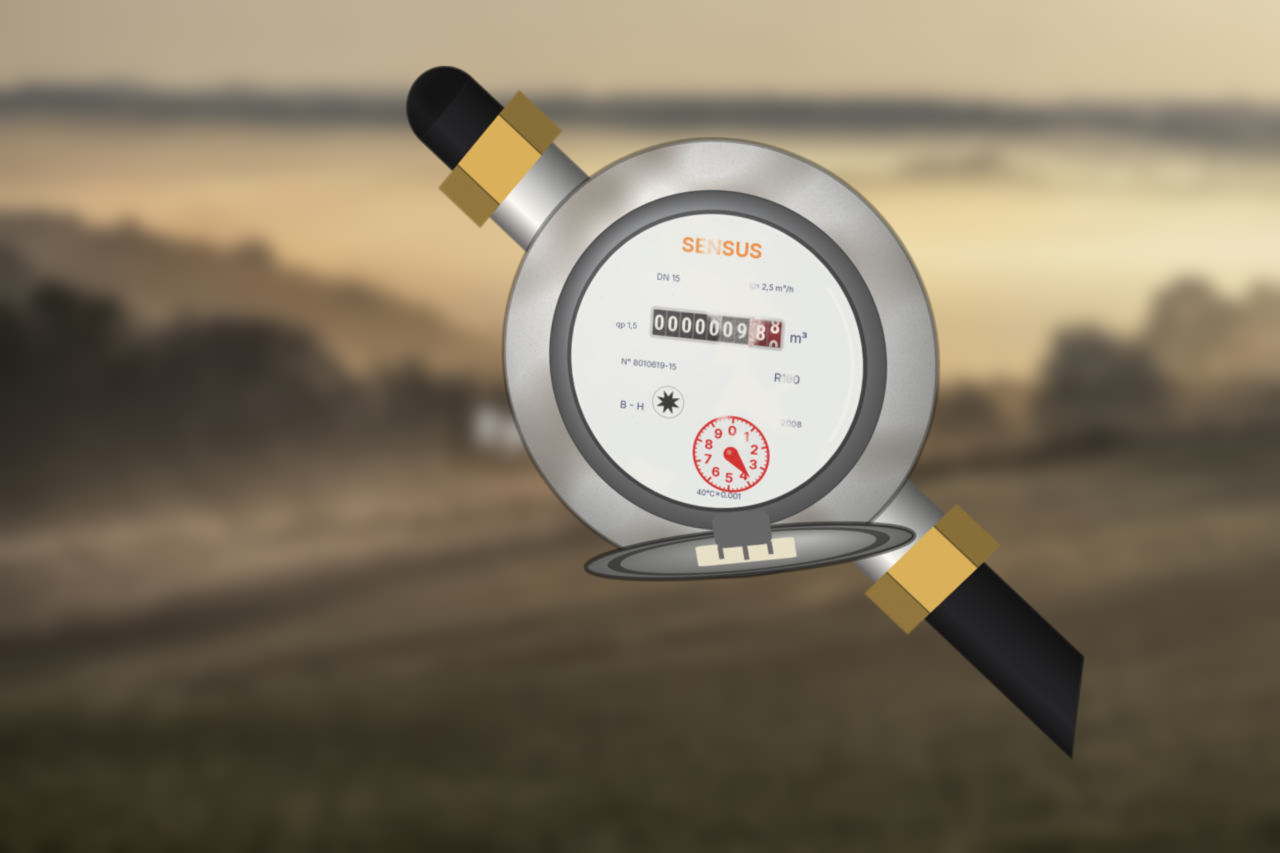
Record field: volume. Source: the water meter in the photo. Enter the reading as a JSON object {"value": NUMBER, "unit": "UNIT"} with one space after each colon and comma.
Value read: {"value": 9.883, "unit": "m³"}
